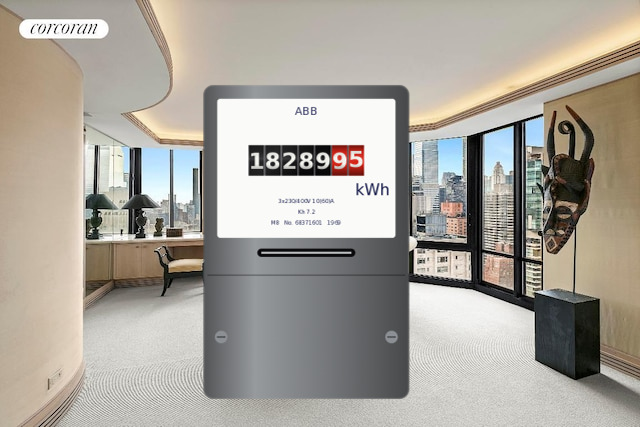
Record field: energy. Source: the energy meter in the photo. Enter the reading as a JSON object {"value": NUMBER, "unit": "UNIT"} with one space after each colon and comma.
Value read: {"value": 18289.95, "unit": "kWh"}
